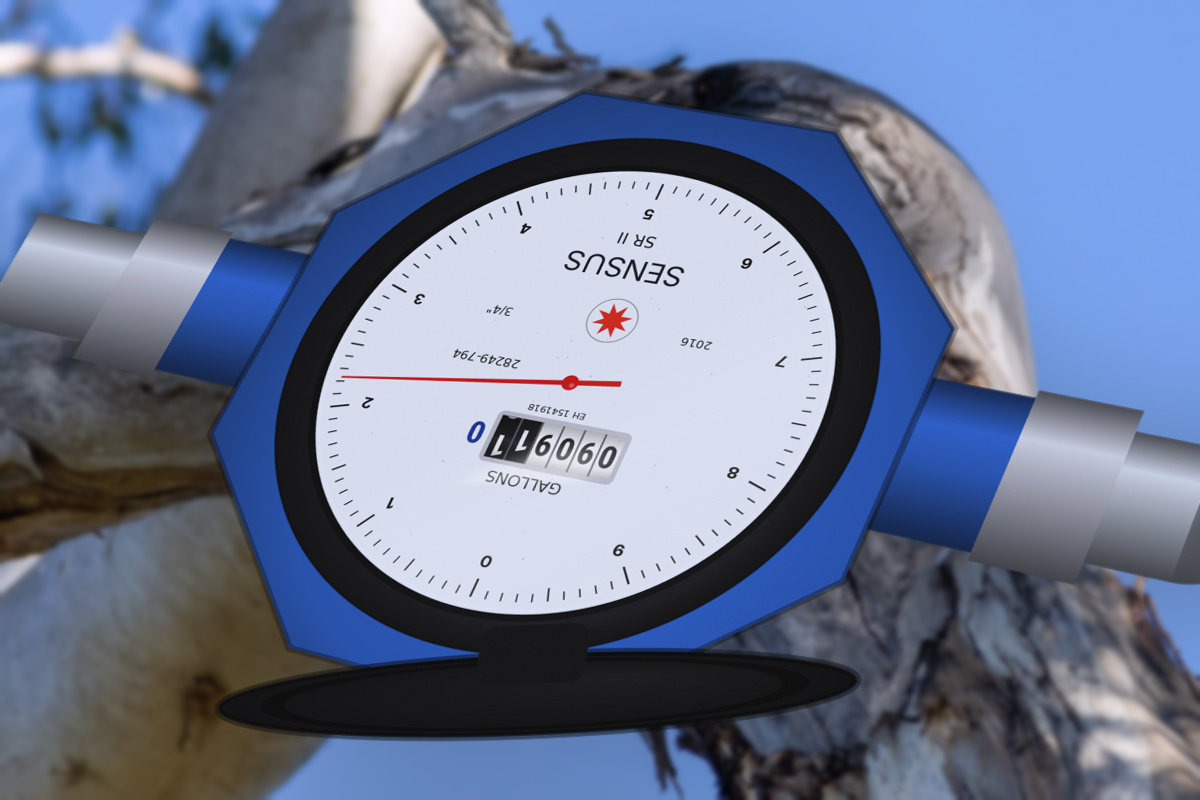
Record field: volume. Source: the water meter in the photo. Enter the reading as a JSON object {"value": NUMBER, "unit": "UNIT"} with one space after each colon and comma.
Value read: {"value": 909112.2, "unit": "gal"}
